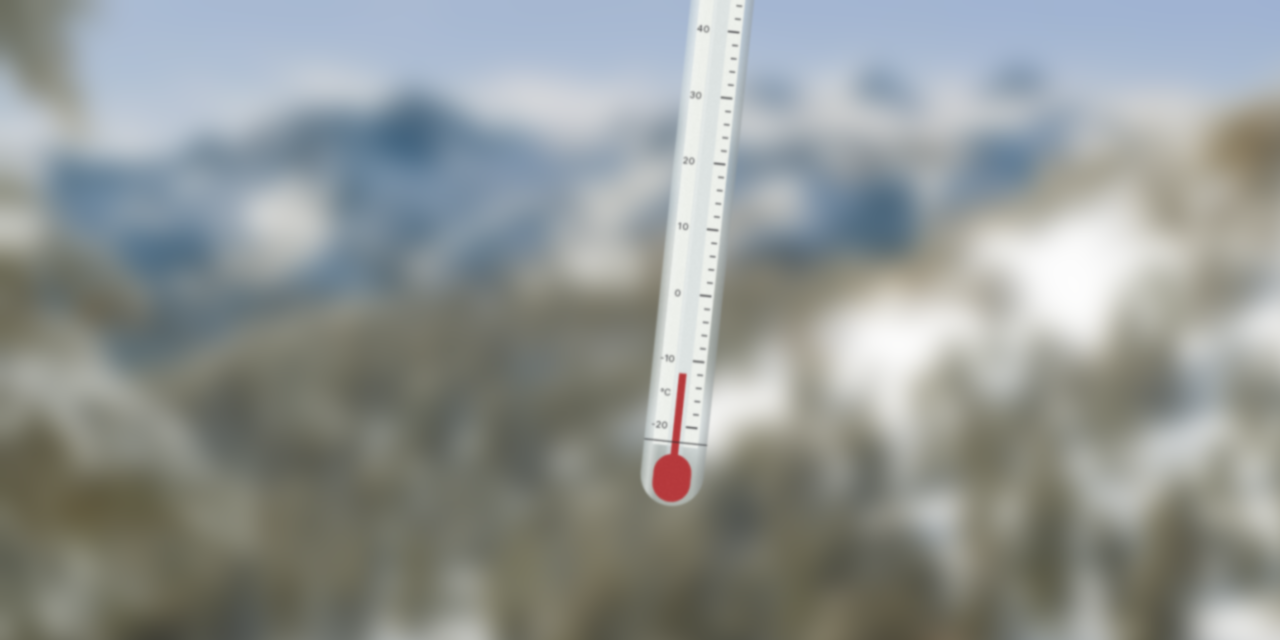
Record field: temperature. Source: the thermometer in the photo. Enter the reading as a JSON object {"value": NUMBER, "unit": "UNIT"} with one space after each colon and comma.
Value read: {"value": -12, "unit": "°C"}
